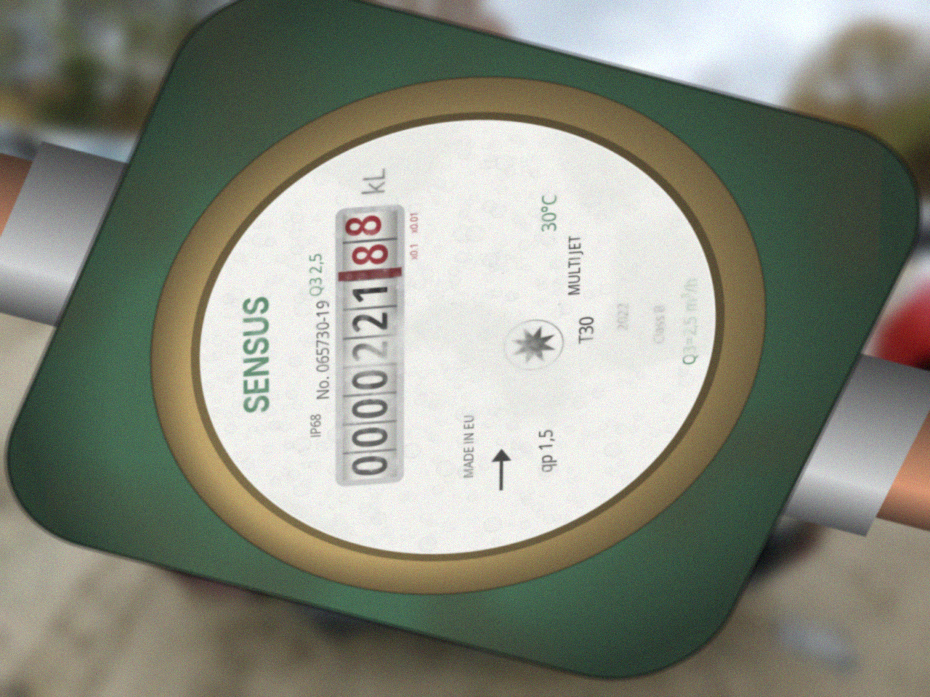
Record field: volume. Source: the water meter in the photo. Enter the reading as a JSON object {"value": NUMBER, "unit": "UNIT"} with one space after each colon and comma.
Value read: {"value": 221.88, "unit": "kL"}
